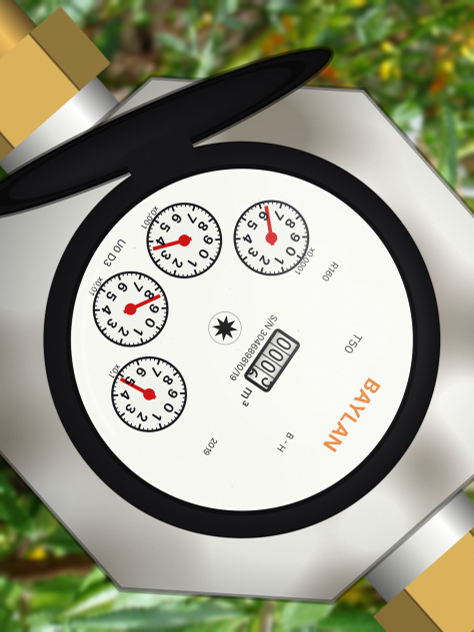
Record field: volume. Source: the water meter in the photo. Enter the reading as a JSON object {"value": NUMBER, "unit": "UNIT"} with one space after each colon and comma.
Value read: {"value": 5.4836, "unit": "m³"}
